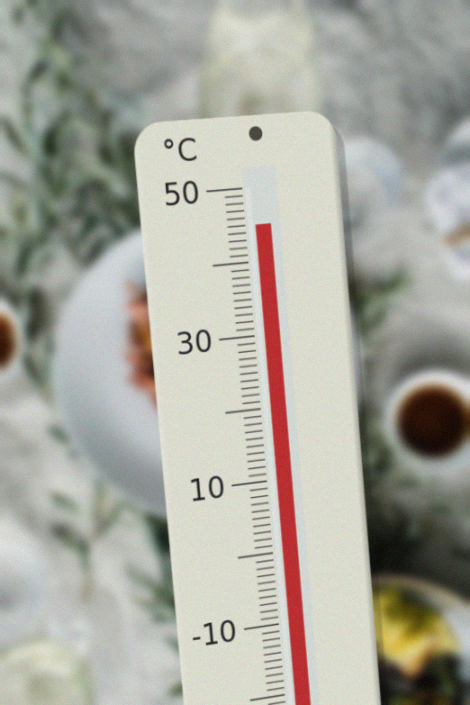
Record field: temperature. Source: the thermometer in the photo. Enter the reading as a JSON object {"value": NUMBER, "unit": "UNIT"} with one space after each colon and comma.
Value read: {"value": 45, "unit": "°C"}
